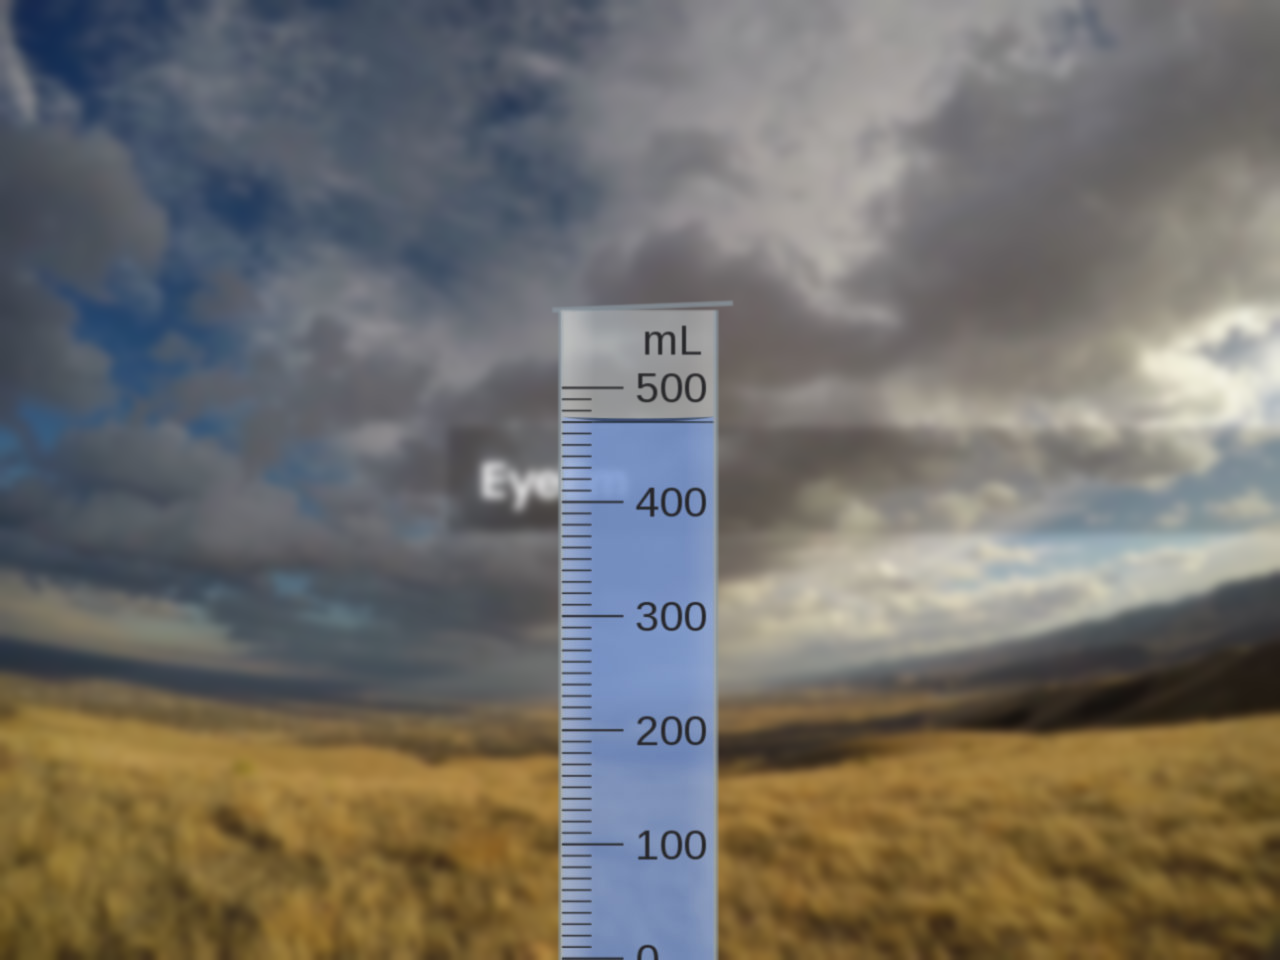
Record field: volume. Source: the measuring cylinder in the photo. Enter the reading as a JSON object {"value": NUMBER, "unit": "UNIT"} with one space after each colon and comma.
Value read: {"value": 470, "unit": "mL"}
